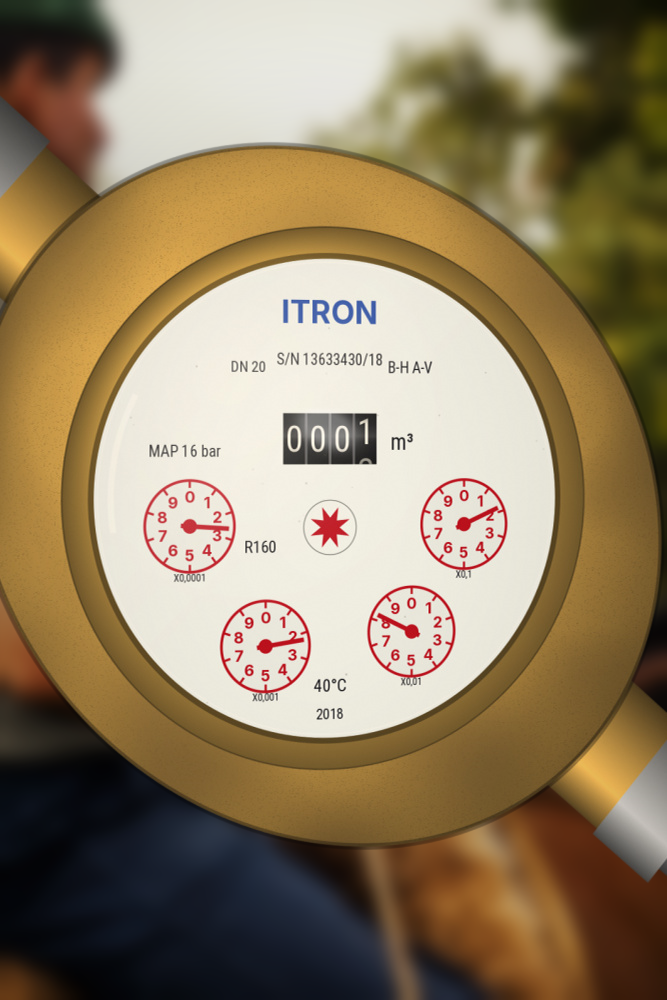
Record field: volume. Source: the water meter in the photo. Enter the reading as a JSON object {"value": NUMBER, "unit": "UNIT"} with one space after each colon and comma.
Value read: {"value": 1.1822, "unit": "m³"}
